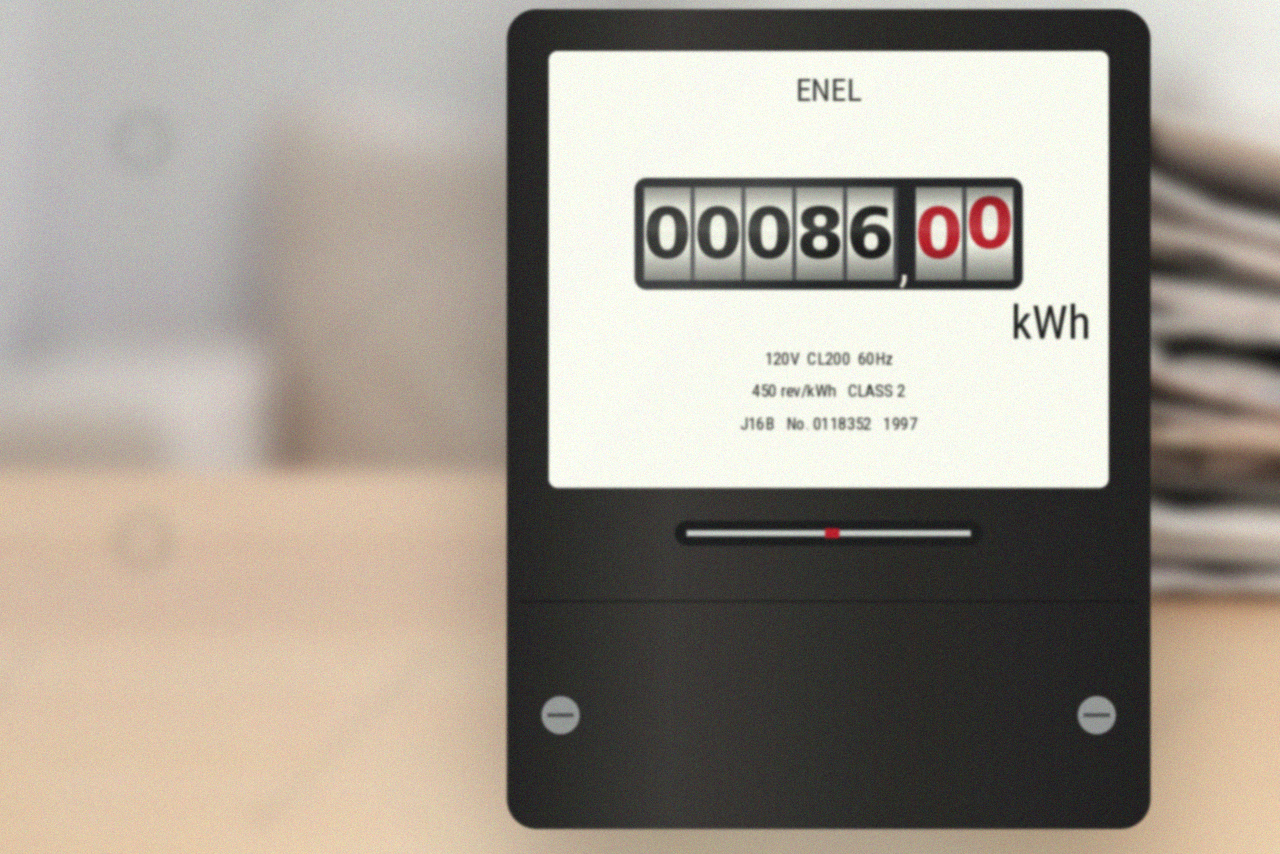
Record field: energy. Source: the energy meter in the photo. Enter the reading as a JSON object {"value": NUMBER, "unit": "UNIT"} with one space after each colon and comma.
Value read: {"value": 86.00, "unit": "kWh"}
